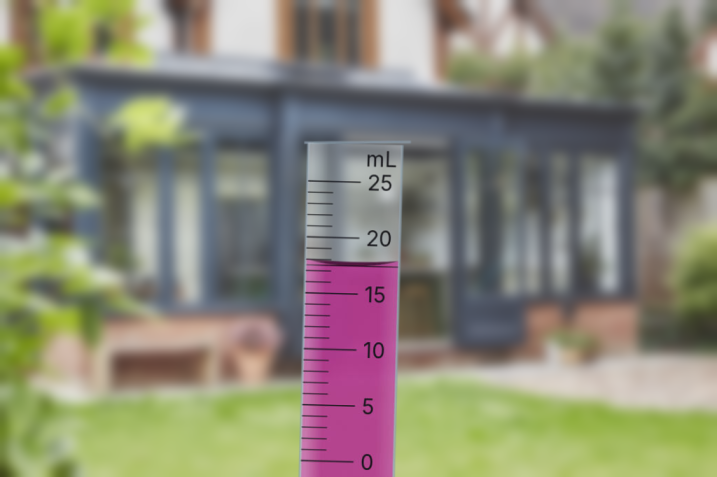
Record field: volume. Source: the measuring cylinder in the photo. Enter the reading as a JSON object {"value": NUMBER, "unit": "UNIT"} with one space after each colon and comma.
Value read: {"value": 17.5, "unit": "mL"}
